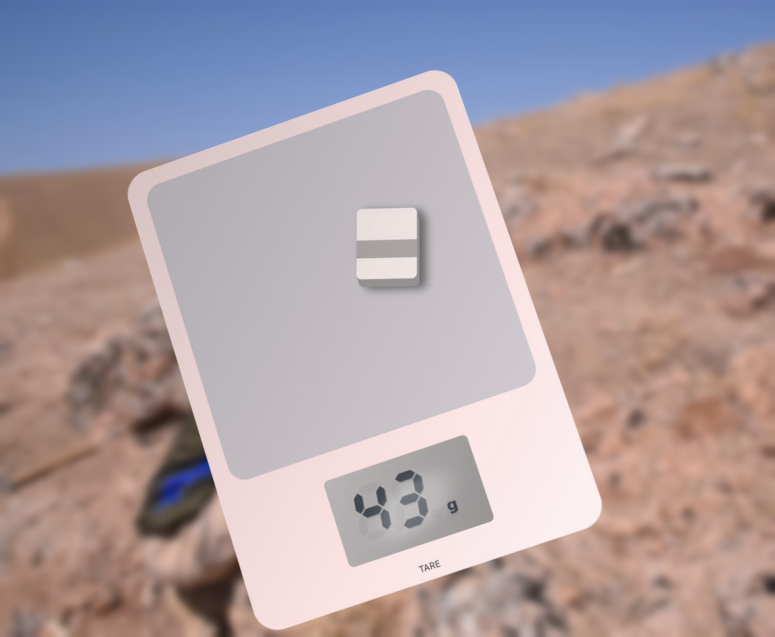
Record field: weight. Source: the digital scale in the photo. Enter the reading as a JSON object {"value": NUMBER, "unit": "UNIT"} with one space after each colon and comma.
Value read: {"value": 43, "unit": "g"}
